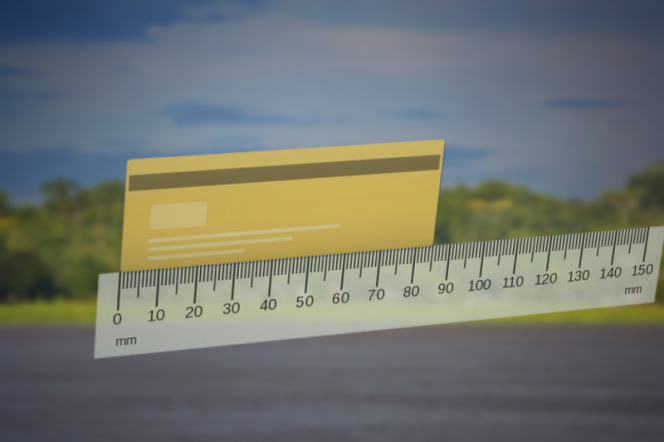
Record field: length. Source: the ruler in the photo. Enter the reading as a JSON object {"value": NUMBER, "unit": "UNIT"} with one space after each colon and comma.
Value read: {"value": 85, "unit": "mm"}
